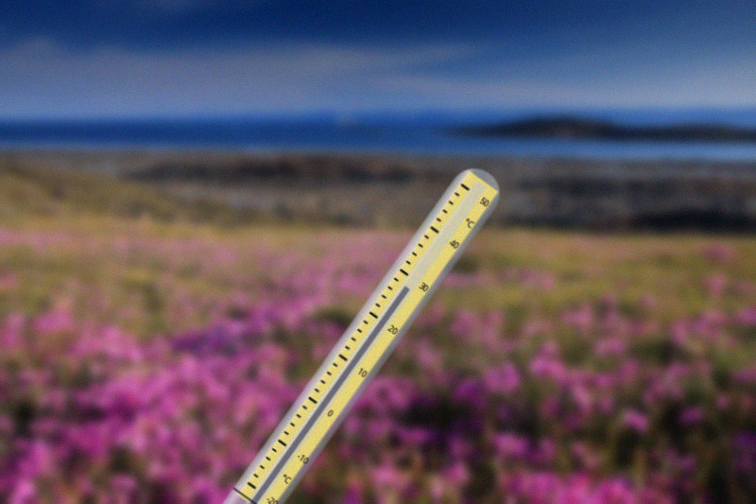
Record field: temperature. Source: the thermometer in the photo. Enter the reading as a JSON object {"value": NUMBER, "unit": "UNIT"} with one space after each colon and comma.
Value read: {"value": 28, "unit": "°C"}
